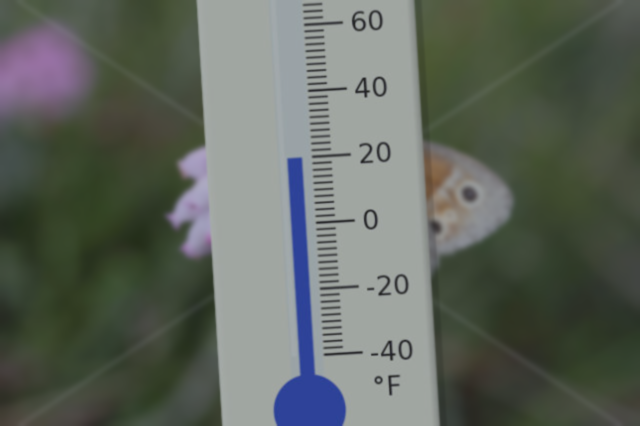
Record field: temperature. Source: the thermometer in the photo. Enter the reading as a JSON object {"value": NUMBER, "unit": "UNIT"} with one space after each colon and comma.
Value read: {"value": 20, "unit": "°F"}
